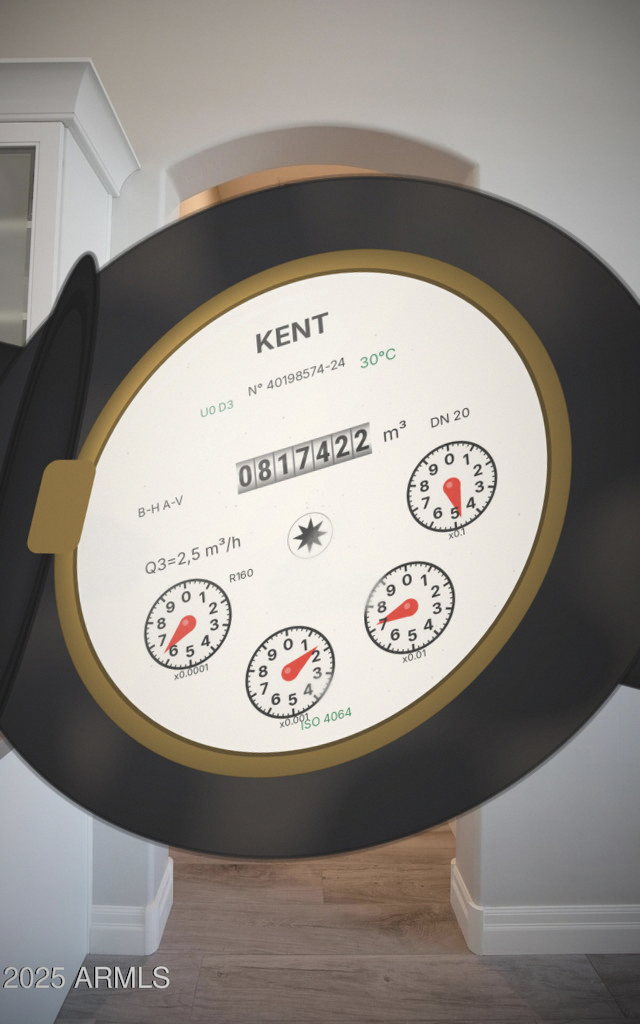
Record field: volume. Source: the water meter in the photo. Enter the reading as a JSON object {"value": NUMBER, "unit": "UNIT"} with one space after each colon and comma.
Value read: {"value": 817422.4716, "unit": "m³"}
